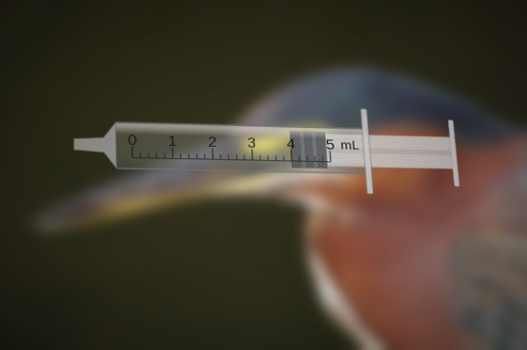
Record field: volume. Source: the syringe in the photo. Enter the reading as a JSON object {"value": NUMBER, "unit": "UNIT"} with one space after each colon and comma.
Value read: {"value": 4, "unit": "mL"}
